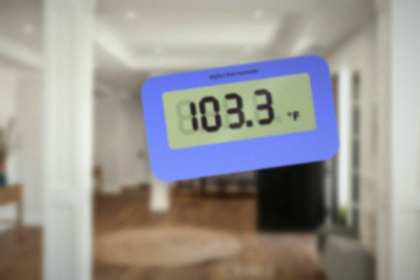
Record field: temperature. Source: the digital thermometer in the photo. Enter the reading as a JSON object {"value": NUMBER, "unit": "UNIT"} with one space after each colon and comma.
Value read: {"value": 103.3, "unit": "°F"}
